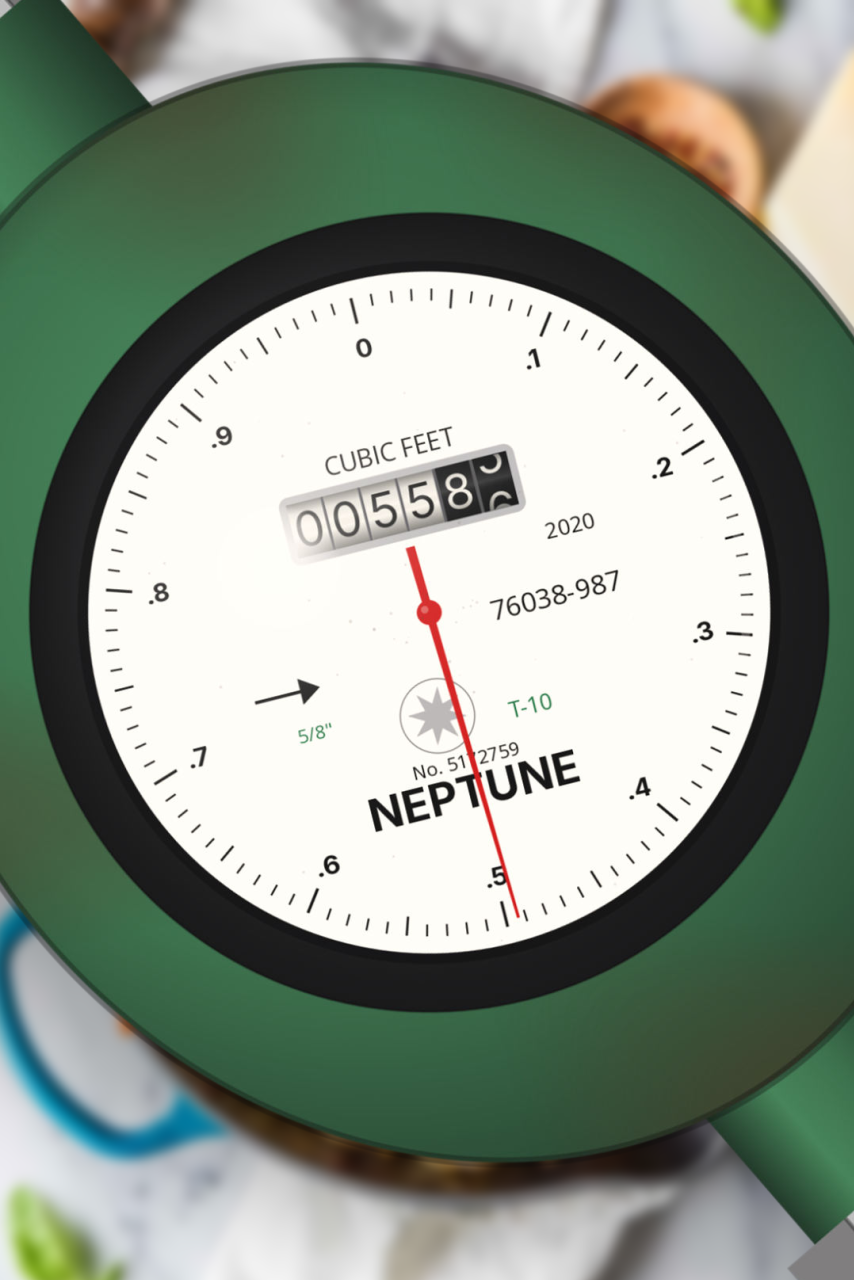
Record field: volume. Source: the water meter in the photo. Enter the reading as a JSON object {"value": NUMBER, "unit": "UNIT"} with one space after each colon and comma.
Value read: {"value": 5585.49, "unit": "ft³"}
